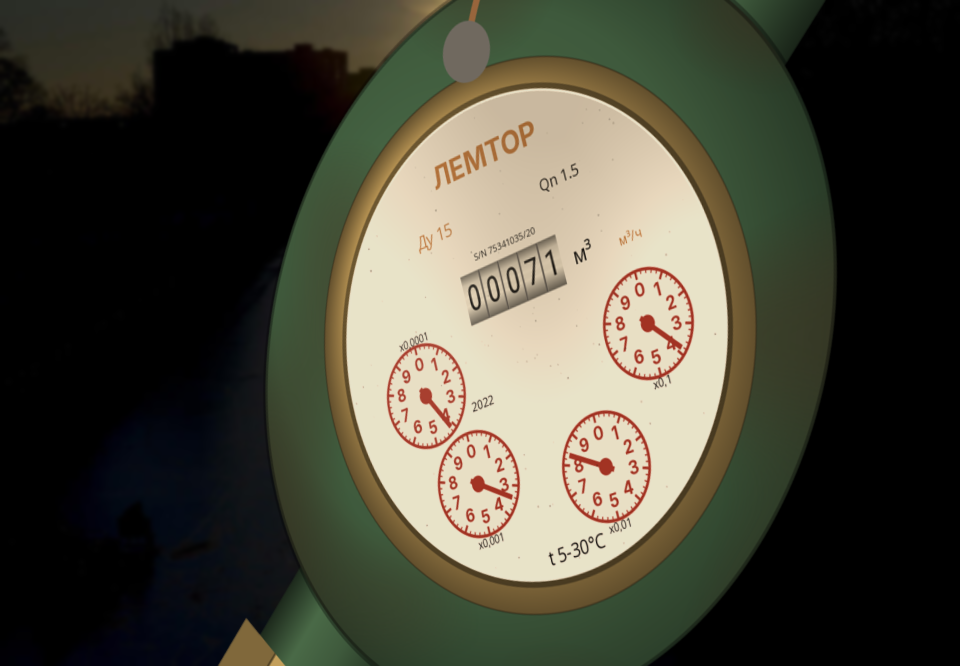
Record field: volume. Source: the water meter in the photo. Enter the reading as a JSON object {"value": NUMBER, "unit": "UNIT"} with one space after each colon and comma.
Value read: {"value": 71.3834, "unit": "m³"}
